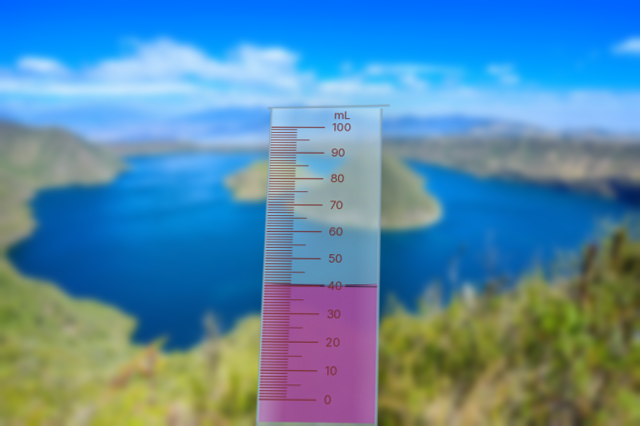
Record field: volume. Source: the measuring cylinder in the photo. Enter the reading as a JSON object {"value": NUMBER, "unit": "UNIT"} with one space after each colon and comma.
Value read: {"value": 40, "unit": "mL"}
